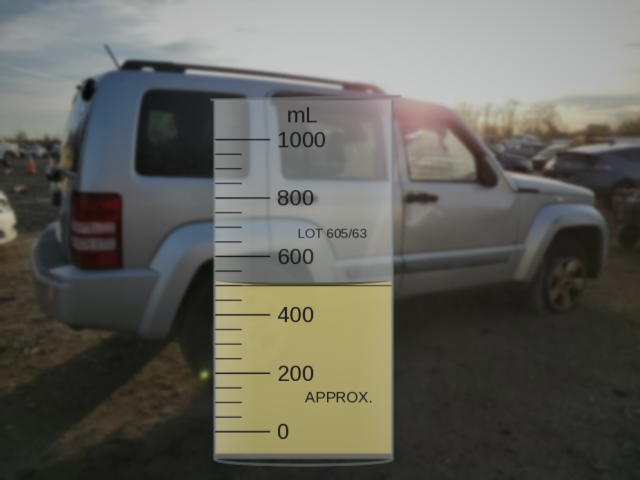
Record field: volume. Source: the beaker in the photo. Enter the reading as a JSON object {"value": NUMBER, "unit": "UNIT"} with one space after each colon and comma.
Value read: {"value": 500, "unit": "mL"}
